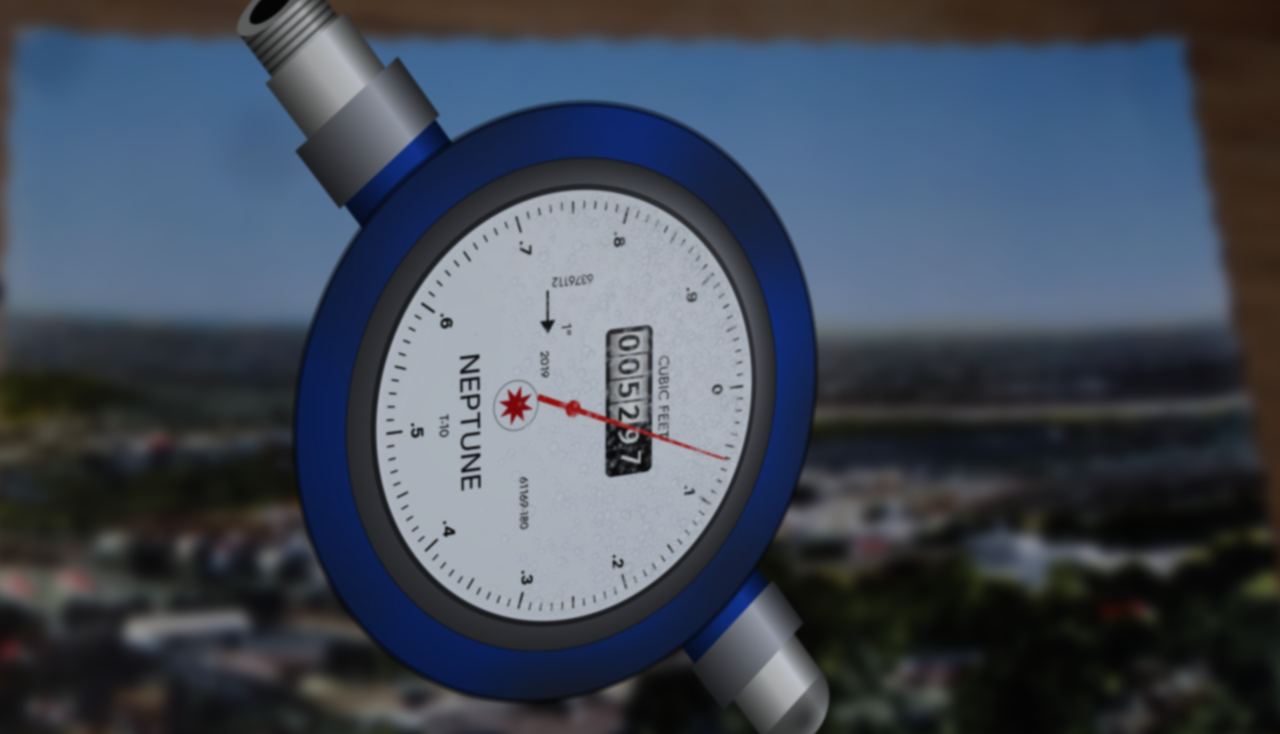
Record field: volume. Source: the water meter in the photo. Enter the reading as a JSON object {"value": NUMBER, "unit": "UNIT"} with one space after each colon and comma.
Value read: {"value": 5297.06, "unit": "ft³"}
